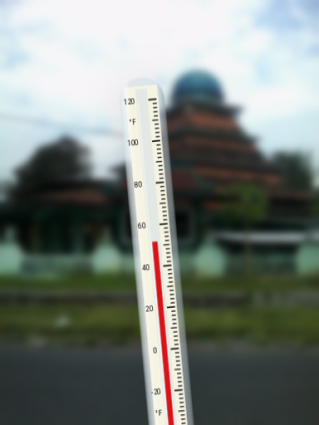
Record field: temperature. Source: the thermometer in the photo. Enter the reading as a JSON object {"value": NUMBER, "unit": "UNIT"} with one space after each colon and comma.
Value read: {"value": 52, "unit": "°F"}
